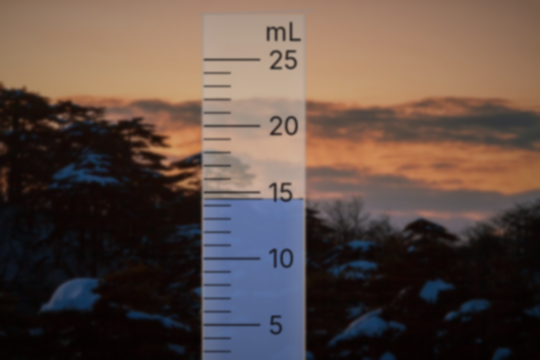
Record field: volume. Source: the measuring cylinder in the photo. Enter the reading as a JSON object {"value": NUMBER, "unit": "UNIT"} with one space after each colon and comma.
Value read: {"value": 14.5, "unit": "mL"}
